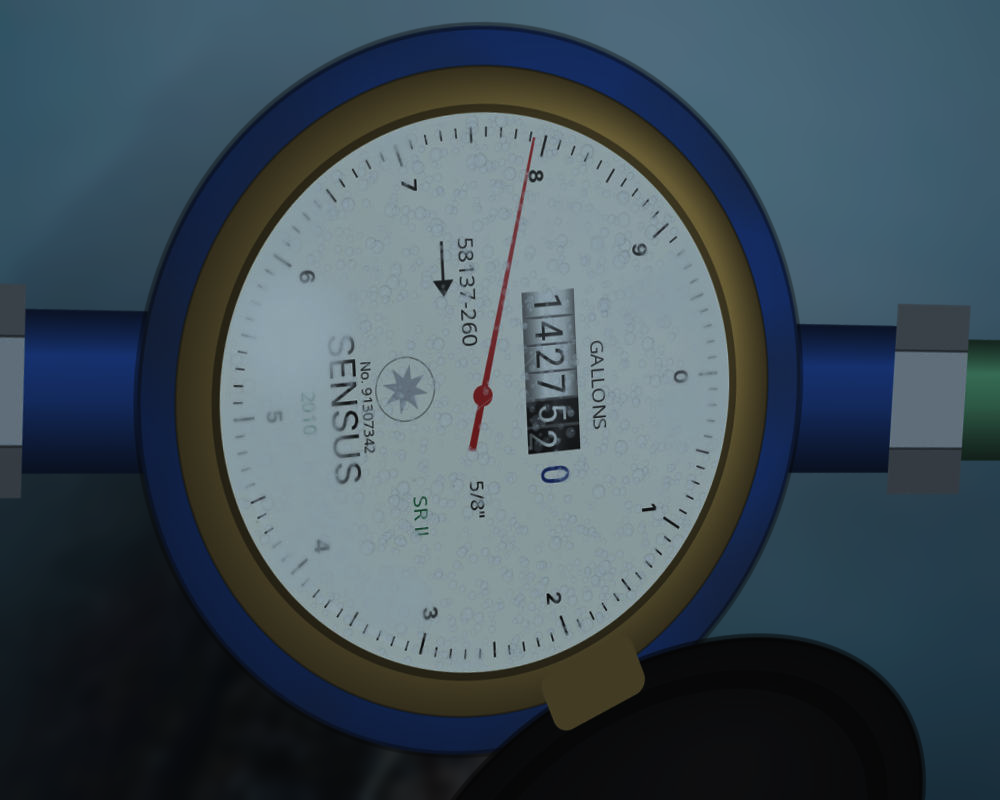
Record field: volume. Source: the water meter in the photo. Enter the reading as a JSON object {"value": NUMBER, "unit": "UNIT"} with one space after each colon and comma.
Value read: {"value": 1427517.9, "unit": "gal"}
